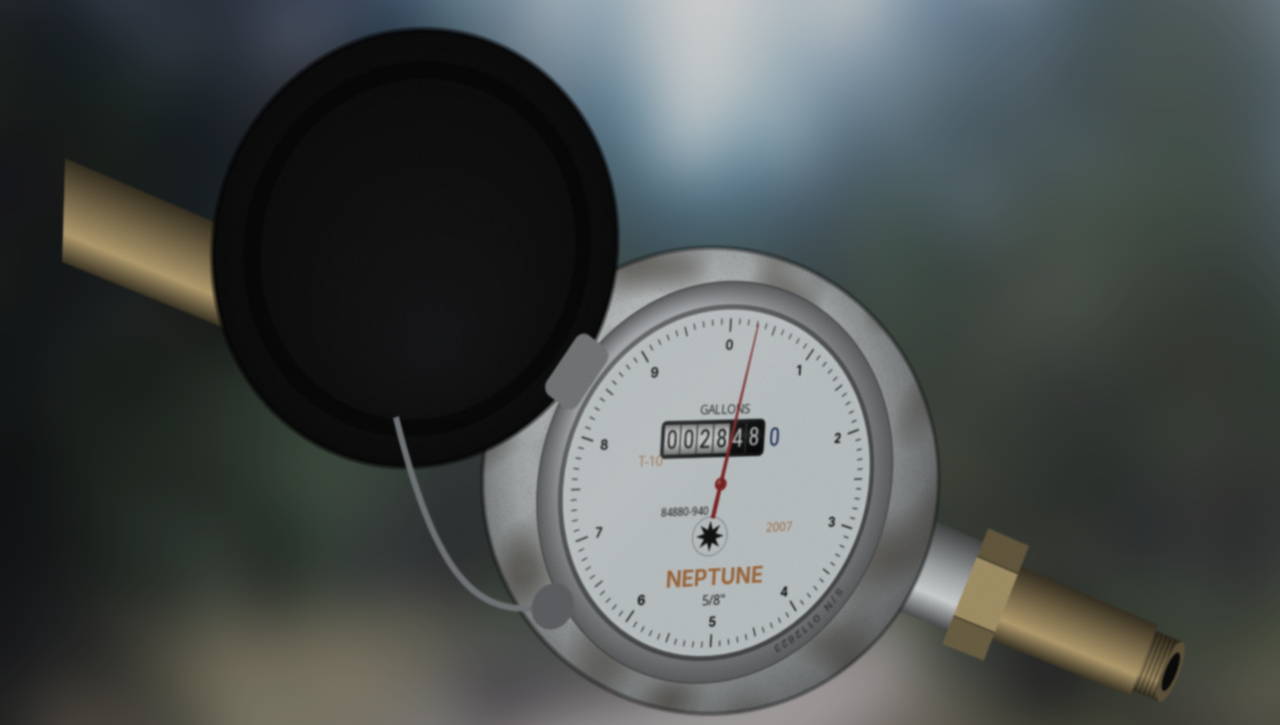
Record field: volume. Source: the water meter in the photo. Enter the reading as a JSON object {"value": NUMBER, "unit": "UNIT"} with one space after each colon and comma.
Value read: {"value": 28480.3, "unit": "gal"}
